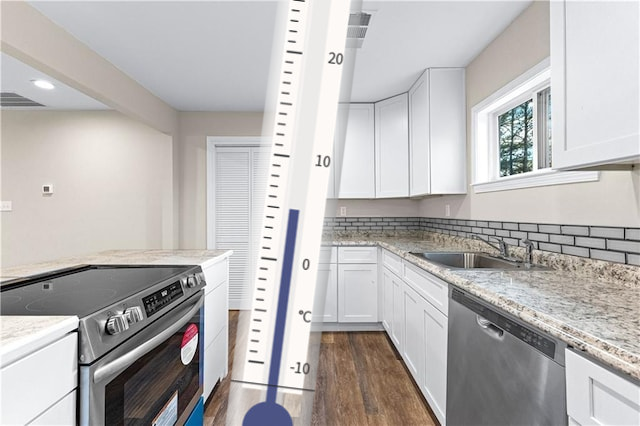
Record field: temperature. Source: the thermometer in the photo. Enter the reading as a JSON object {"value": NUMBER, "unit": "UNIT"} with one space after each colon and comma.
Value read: {"value": 5, "unit": "°C"}
